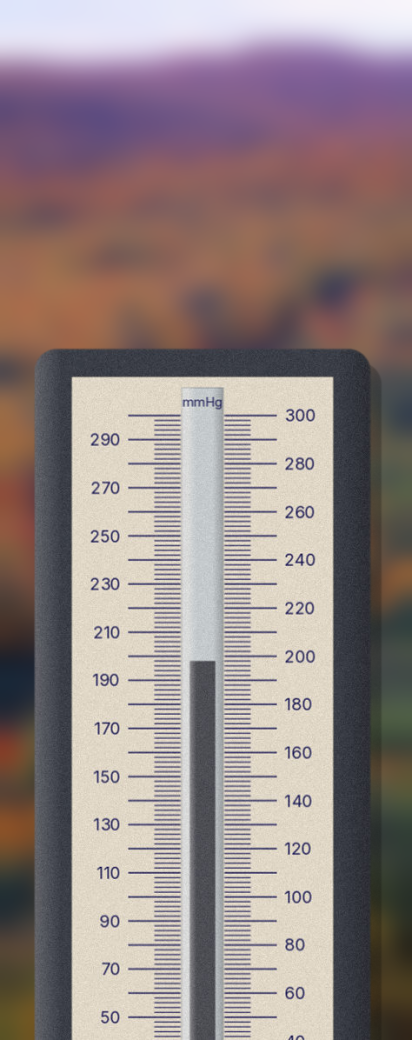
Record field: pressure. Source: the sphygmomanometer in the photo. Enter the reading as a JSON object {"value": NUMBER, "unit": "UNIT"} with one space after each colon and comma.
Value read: {"value": 198, "unit": "mmHg"}
